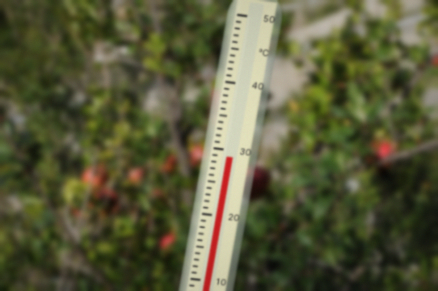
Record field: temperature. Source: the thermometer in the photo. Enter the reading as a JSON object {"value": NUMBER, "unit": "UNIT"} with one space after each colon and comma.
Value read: {"value": 29, "unit": "°C"}
